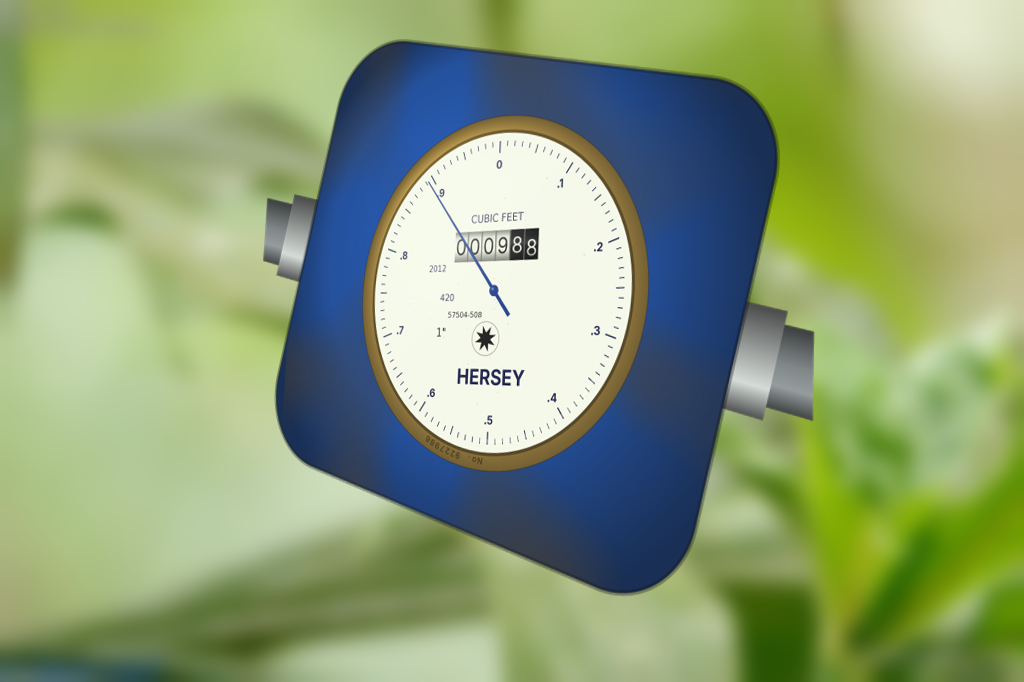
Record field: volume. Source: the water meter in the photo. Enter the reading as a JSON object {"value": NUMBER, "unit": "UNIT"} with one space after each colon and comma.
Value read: {"value": 987.89, "unit": "ft³"}
